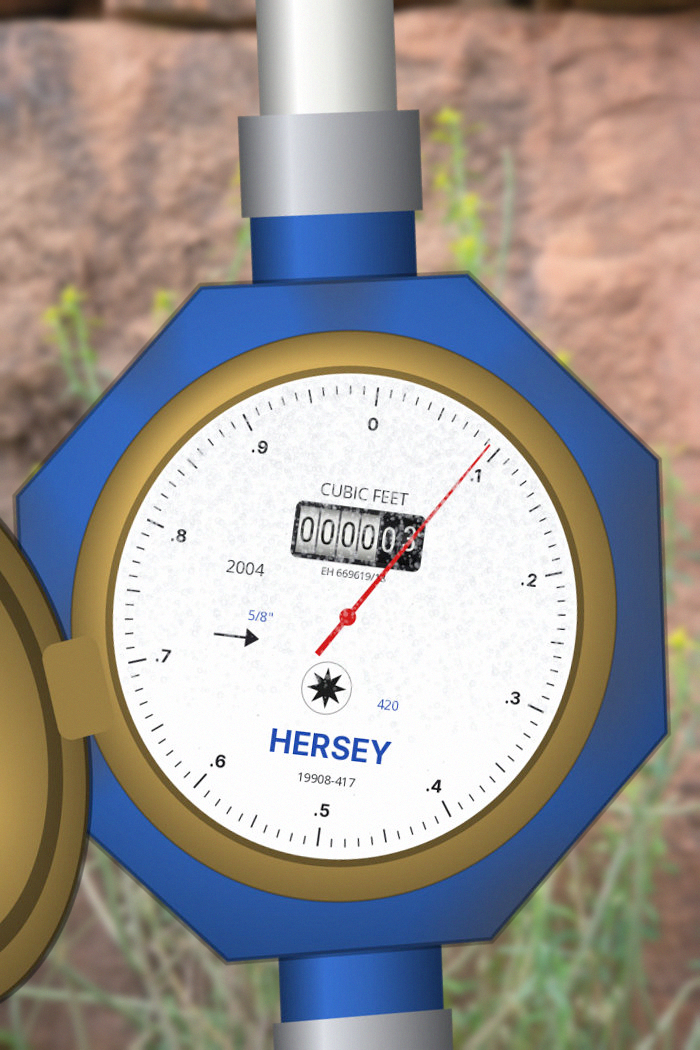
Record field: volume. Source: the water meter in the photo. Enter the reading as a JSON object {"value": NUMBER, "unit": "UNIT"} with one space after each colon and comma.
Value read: {"value": 3.09, "unit": "ft³"}
